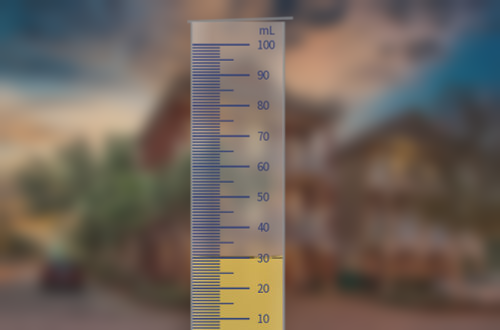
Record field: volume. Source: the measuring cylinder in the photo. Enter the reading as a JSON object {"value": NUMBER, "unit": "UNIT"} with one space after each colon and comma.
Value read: {"value": 30, "unit": "mL"}
